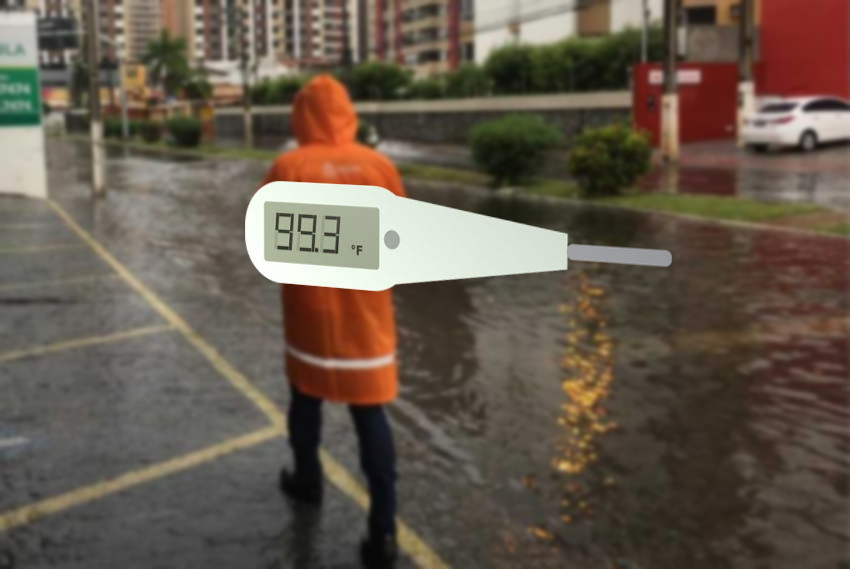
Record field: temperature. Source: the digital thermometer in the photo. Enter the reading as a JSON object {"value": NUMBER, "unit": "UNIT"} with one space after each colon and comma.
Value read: {"value": 99.3, "unit": "°F"}
